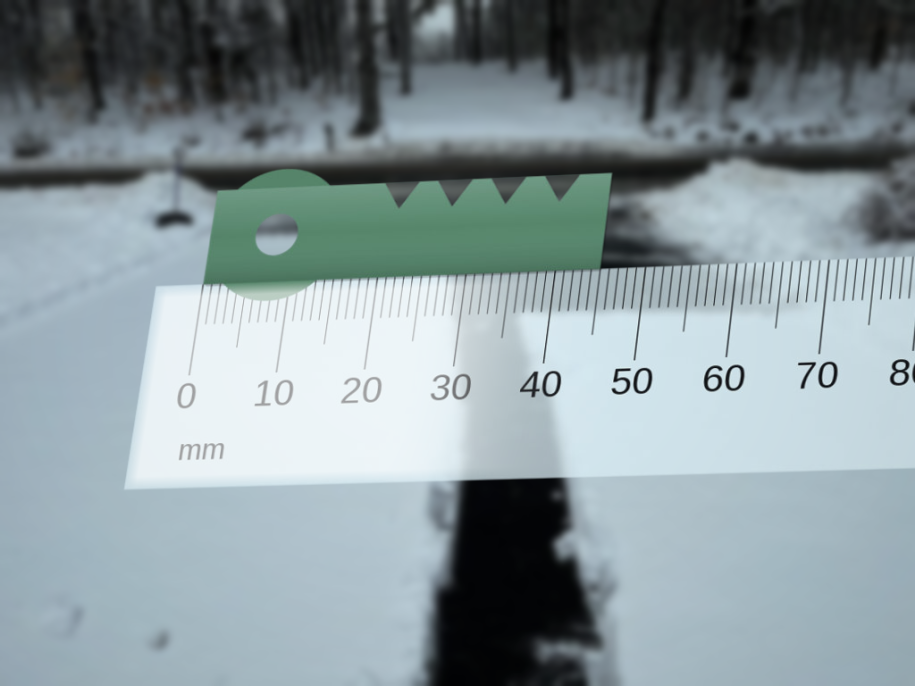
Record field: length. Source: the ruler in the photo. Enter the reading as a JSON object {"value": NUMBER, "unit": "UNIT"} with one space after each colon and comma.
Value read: {"value": 45, "unit": "mm"}
